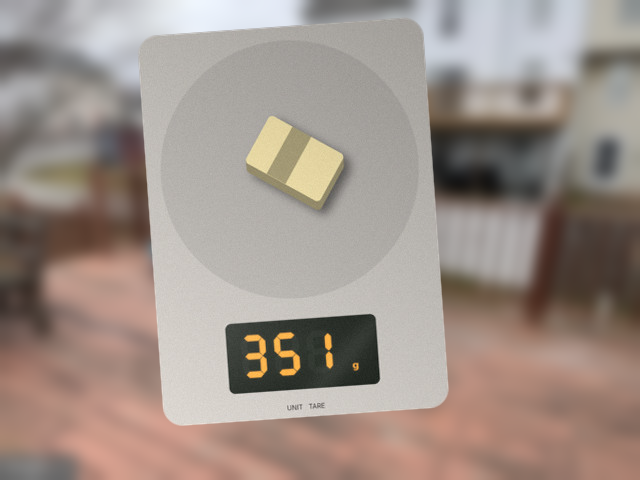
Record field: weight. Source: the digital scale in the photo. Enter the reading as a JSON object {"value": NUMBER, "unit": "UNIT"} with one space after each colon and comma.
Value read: {"value": 351, "unit": "g"}
